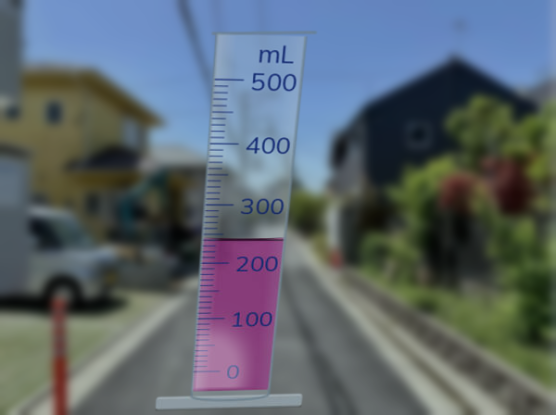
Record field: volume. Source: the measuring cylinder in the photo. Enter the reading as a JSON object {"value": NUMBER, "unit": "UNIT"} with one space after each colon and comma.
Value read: {"value": 240, "unit": "mL"}
